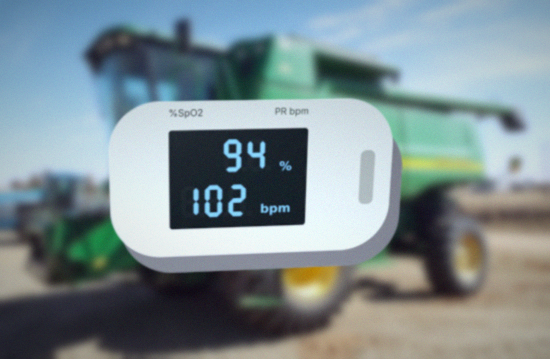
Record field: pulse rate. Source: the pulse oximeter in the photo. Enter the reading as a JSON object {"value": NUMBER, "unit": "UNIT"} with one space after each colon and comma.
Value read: {"value": 102, "unit": "bpm"}
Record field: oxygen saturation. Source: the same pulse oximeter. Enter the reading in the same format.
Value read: {"value": 94, "unit": "%"}
